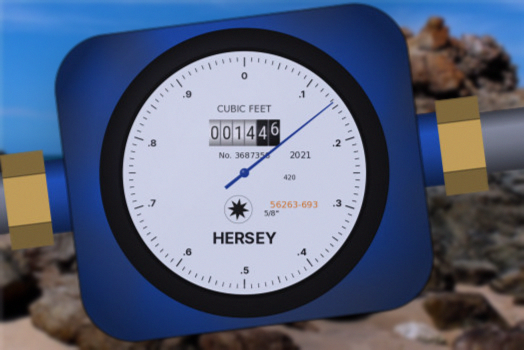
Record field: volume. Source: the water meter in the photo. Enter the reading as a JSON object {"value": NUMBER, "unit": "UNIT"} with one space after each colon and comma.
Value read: {"value": 1446.14, "unit": "ft³"}
